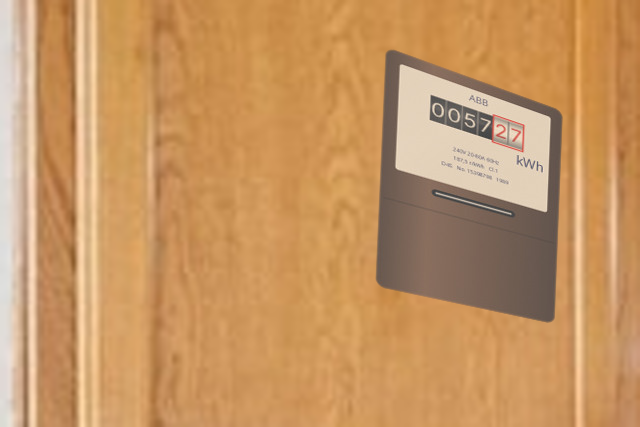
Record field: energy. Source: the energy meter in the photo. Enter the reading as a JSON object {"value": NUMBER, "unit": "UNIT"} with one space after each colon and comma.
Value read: {"value": 57.27, "unit": "kWh"}
